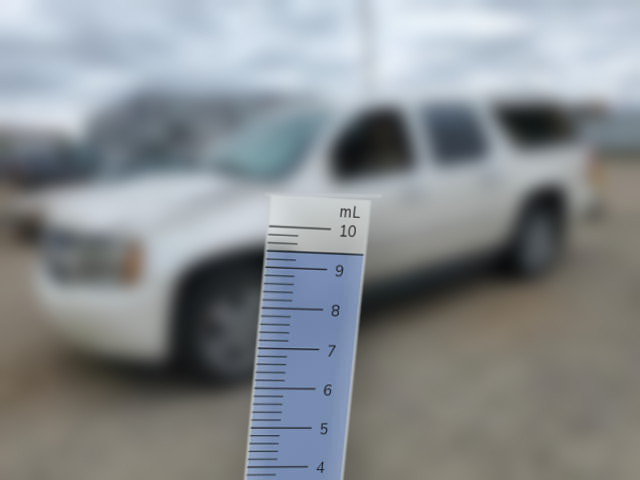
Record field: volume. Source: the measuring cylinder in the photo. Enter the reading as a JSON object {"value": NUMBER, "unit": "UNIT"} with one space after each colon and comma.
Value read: {"value": 9.4, "unit": "mL"}
